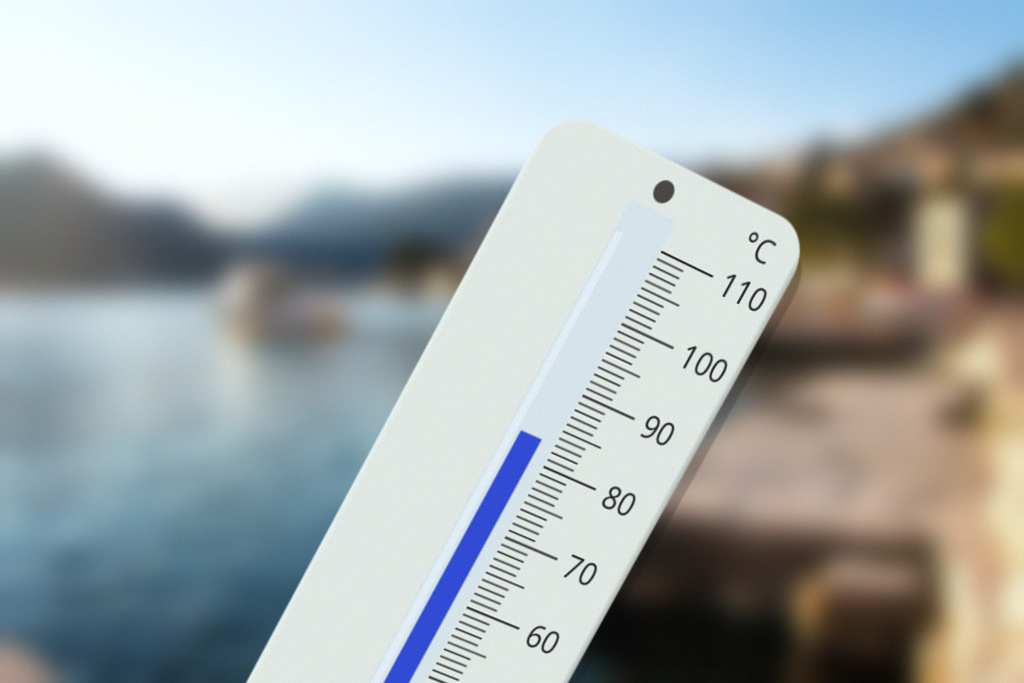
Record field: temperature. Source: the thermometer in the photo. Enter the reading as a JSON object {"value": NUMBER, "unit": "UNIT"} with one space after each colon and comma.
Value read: {"value": 83, "unit": "°C"}
